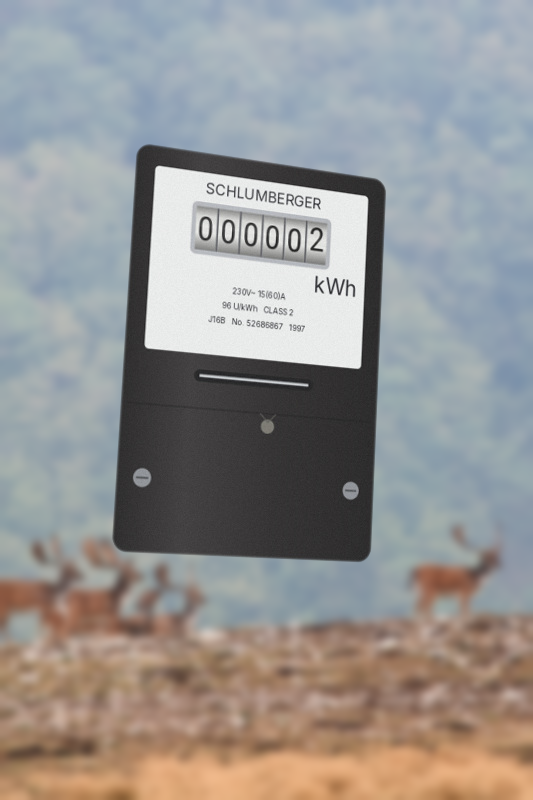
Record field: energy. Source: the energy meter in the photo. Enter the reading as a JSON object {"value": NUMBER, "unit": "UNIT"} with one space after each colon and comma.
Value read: {"value": 2, "unit": "kWh"}
